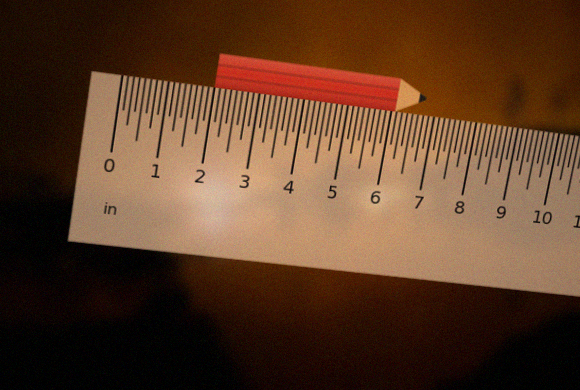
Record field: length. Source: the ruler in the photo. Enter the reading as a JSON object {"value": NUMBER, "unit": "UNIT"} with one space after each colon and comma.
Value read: {"value": 4.75, "unit": "in"}
